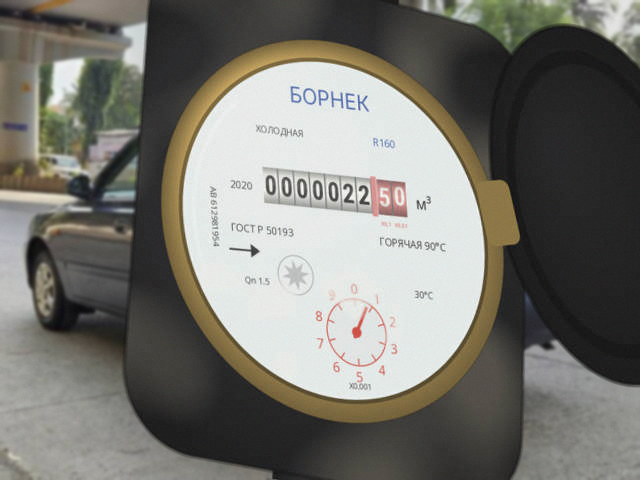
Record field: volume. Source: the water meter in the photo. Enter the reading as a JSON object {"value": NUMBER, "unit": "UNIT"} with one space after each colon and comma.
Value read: {"value": 22.500, "unit": "m³"}
